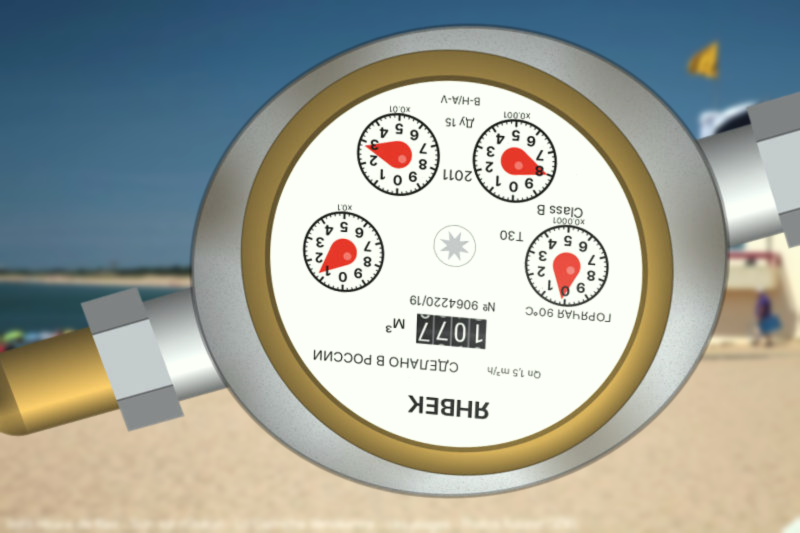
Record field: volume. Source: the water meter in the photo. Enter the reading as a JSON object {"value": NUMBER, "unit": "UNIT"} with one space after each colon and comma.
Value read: {"value": 1077.1280, "unit": "m³"}
